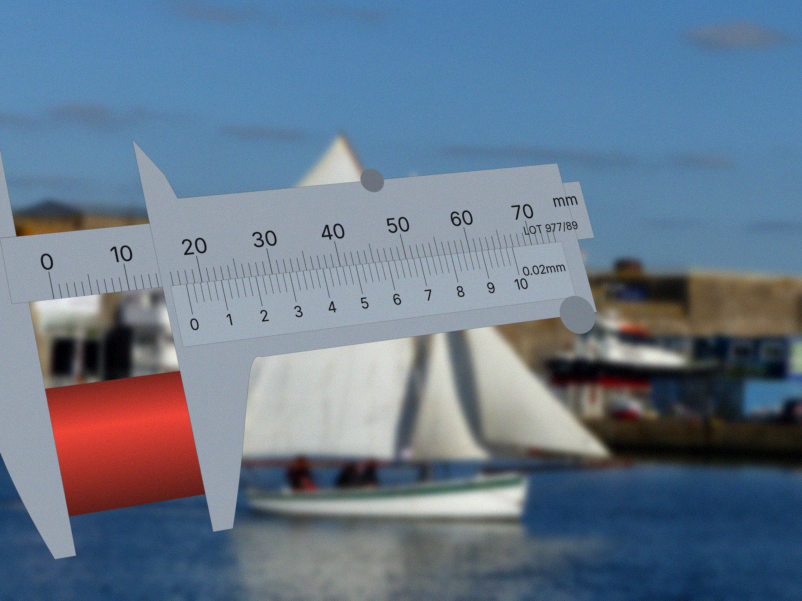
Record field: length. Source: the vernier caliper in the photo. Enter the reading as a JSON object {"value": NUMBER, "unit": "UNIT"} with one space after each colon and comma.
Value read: {"value": 17.8, "unit": "mm"}
